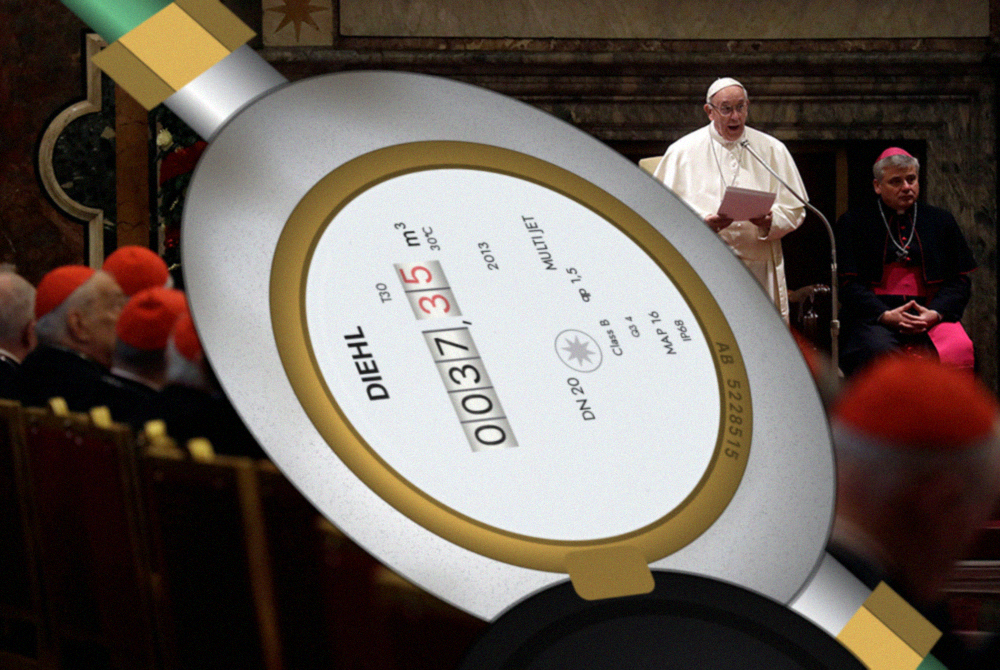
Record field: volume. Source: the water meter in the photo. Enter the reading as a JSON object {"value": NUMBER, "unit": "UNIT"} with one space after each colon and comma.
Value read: {"value": 37.35, "unit": "m³"}
